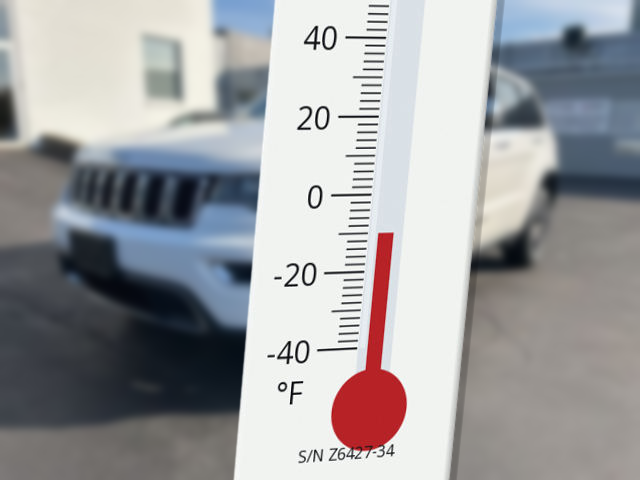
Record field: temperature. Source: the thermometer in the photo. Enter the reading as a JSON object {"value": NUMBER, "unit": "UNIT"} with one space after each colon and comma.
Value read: {"value": -10, "unit": "°F"}
